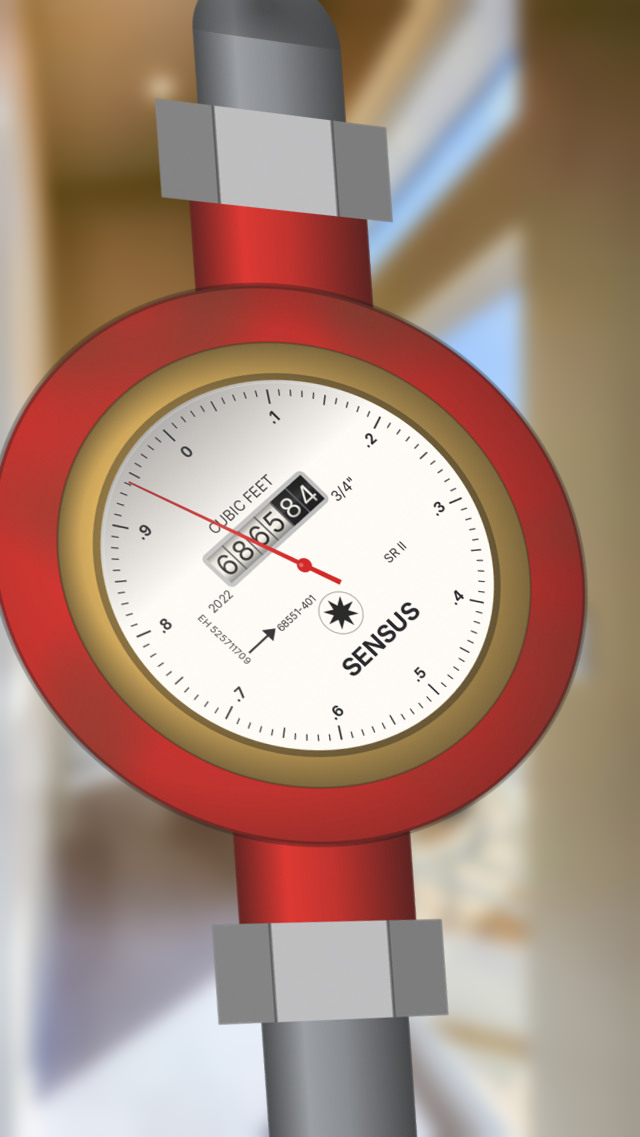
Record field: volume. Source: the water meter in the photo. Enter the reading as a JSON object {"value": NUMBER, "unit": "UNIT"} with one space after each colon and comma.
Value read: {"value": 686583.94, "unit": "ft³"}
